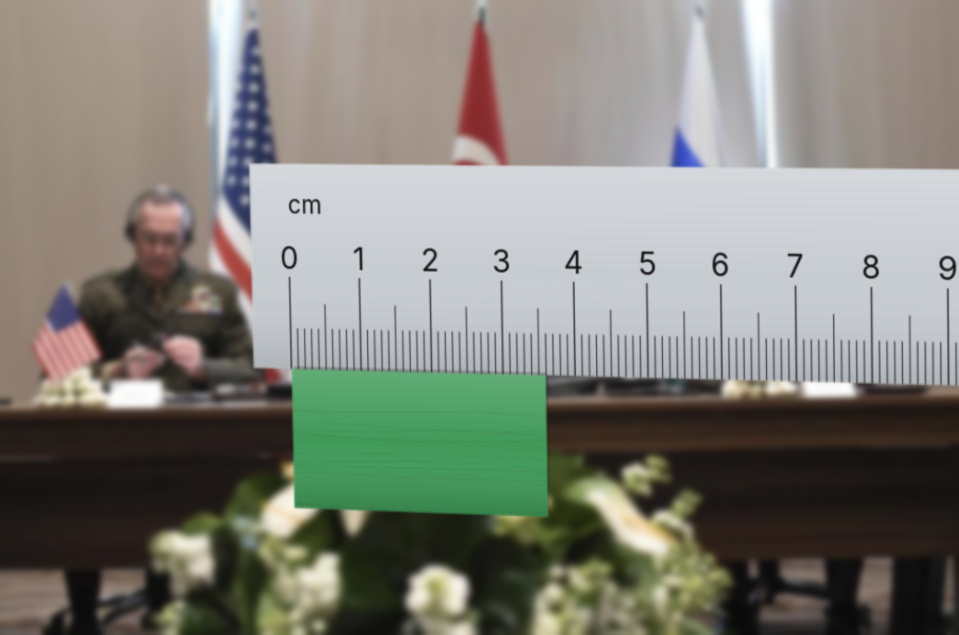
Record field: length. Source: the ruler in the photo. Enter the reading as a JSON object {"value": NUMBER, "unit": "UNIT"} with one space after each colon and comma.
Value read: {"value": 3.6, "unit": "cm"}
